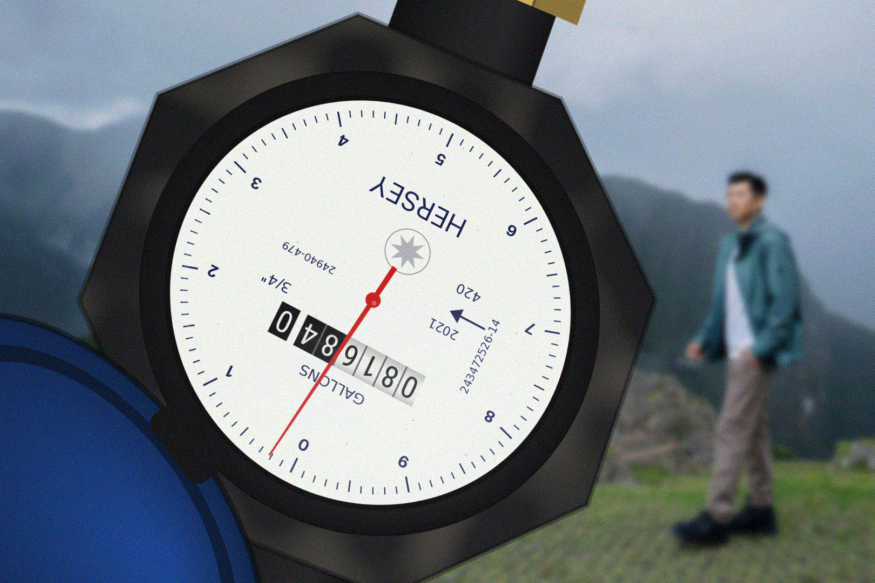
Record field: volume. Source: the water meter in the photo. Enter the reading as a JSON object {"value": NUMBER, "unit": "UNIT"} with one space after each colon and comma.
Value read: {"value": 816840.2, "unit": "gal"}
